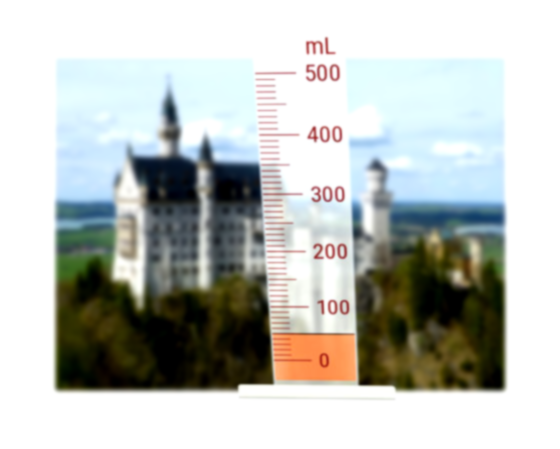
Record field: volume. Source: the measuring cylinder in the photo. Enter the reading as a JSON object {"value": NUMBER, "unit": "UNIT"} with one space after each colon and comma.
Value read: {"value": 50, "unit": "mL"}
